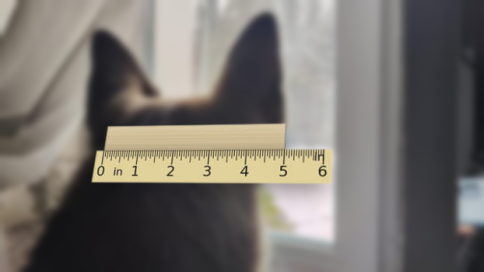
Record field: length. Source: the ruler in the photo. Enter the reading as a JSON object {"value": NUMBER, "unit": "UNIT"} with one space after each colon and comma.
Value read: {"value": 5, "unit": "in"}
